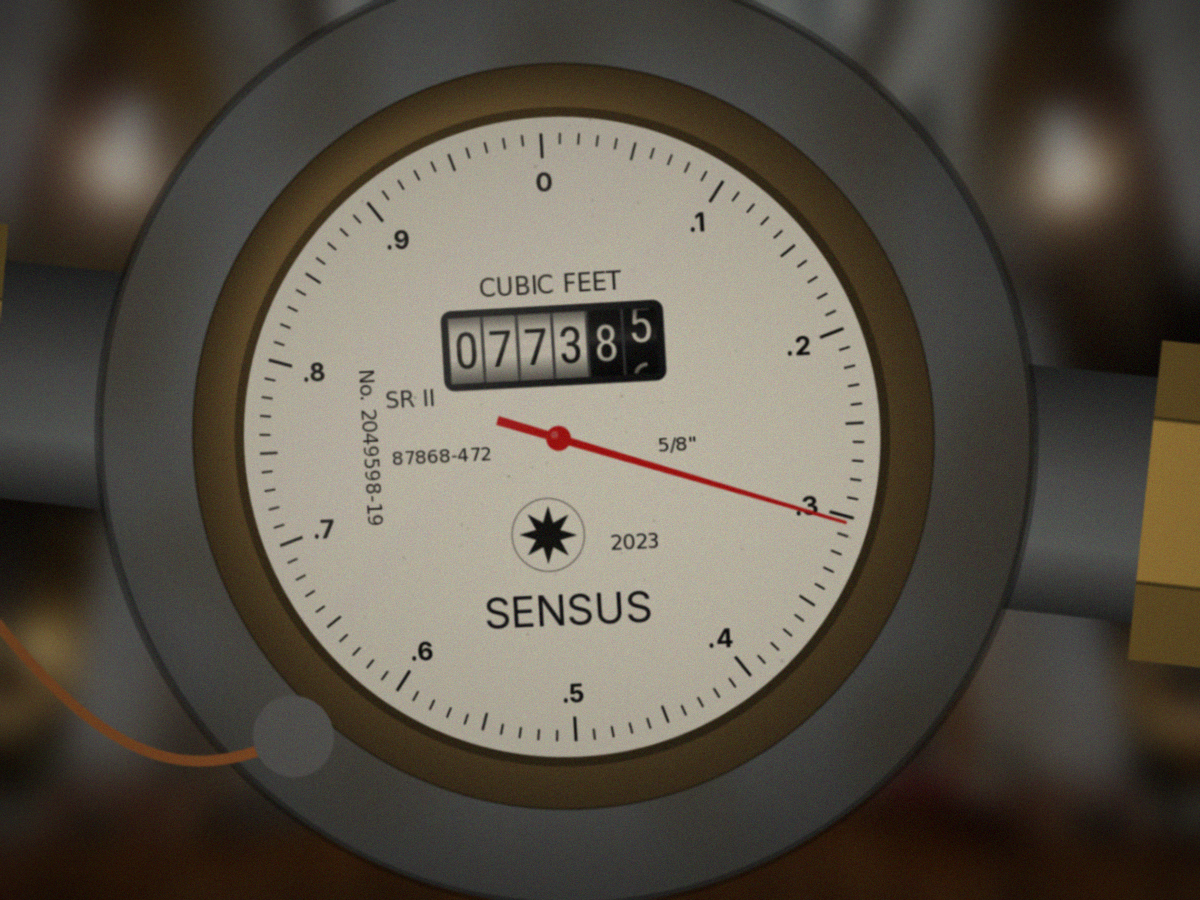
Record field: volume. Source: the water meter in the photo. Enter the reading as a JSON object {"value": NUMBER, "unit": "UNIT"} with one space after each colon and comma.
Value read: {"value": 77385.30, "unit": "ft³"}
